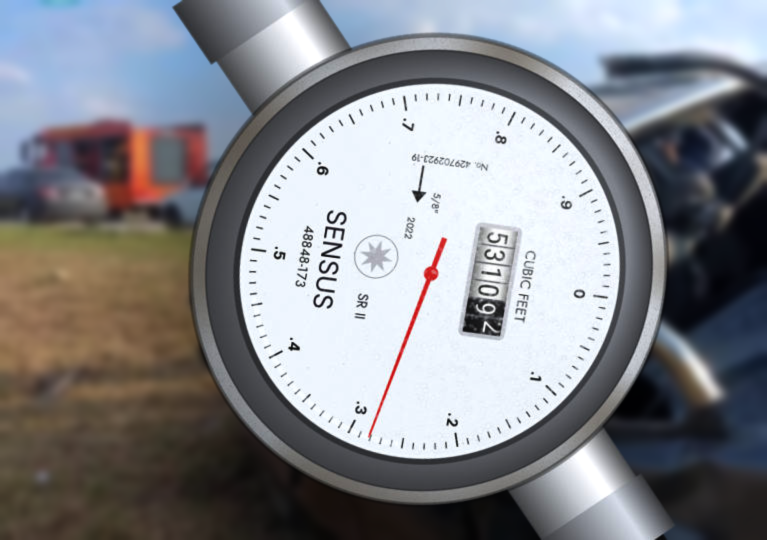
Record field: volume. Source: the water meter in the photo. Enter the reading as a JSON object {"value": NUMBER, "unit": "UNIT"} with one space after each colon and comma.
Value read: {"value": 531092.28, "unit": "ft³"}
